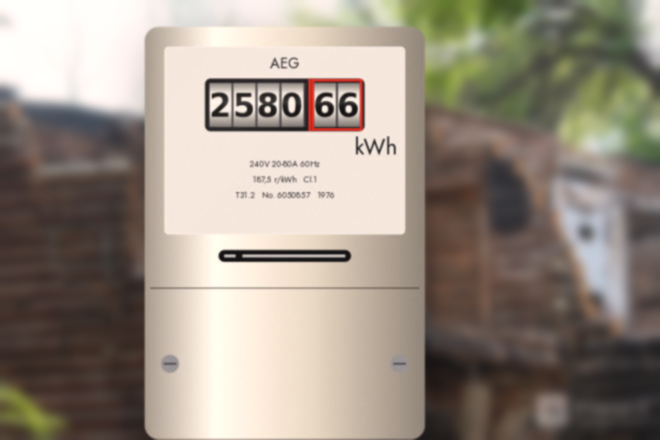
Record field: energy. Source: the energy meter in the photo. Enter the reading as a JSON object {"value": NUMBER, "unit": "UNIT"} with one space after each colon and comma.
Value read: {"value": 2580.66, "unit": "kWh"}
